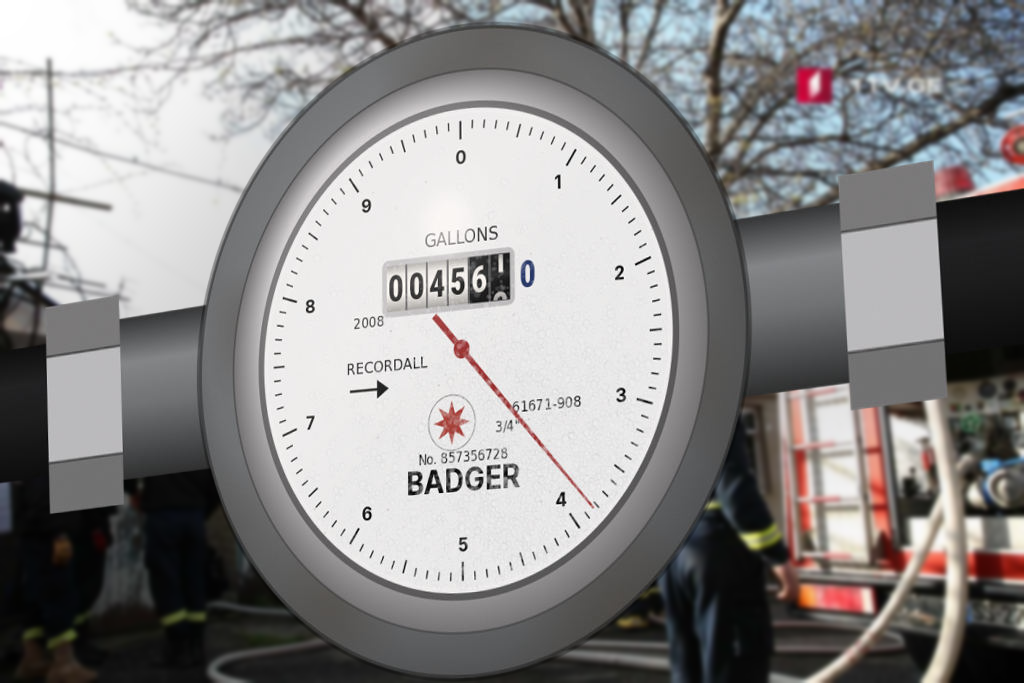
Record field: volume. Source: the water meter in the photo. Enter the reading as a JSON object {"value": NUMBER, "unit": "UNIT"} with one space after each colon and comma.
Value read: {"value": 45613.8, "unit": "gal"}
